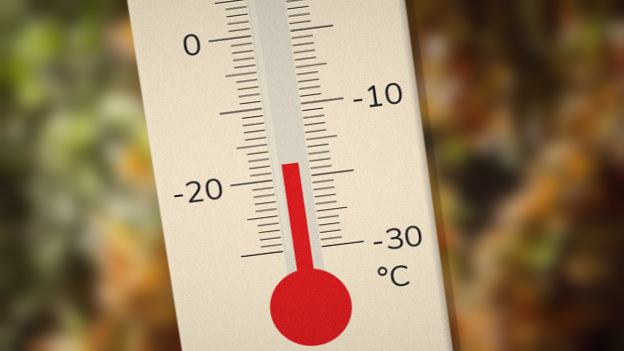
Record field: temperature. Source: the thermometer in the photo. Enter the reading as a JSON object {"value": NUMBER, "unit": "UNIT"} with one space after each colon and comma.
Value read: {"value": -18, "unit": "°C"}
